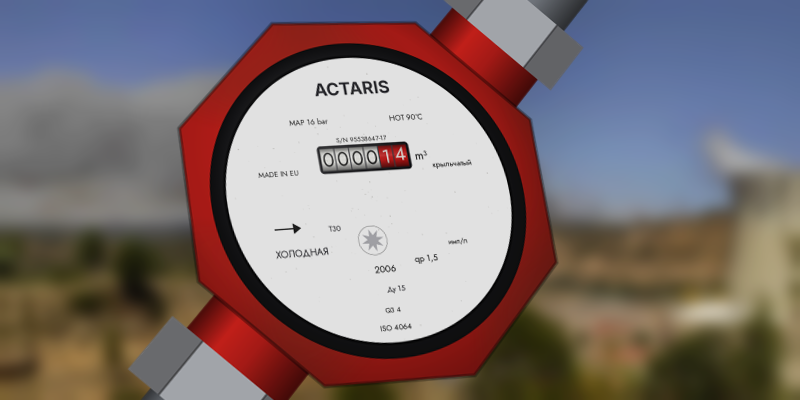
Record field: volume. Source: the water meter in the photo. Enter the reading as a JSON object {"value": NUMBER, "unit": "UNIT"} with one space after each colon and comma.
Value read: {"value": 0.14, "unit": "m³"}
